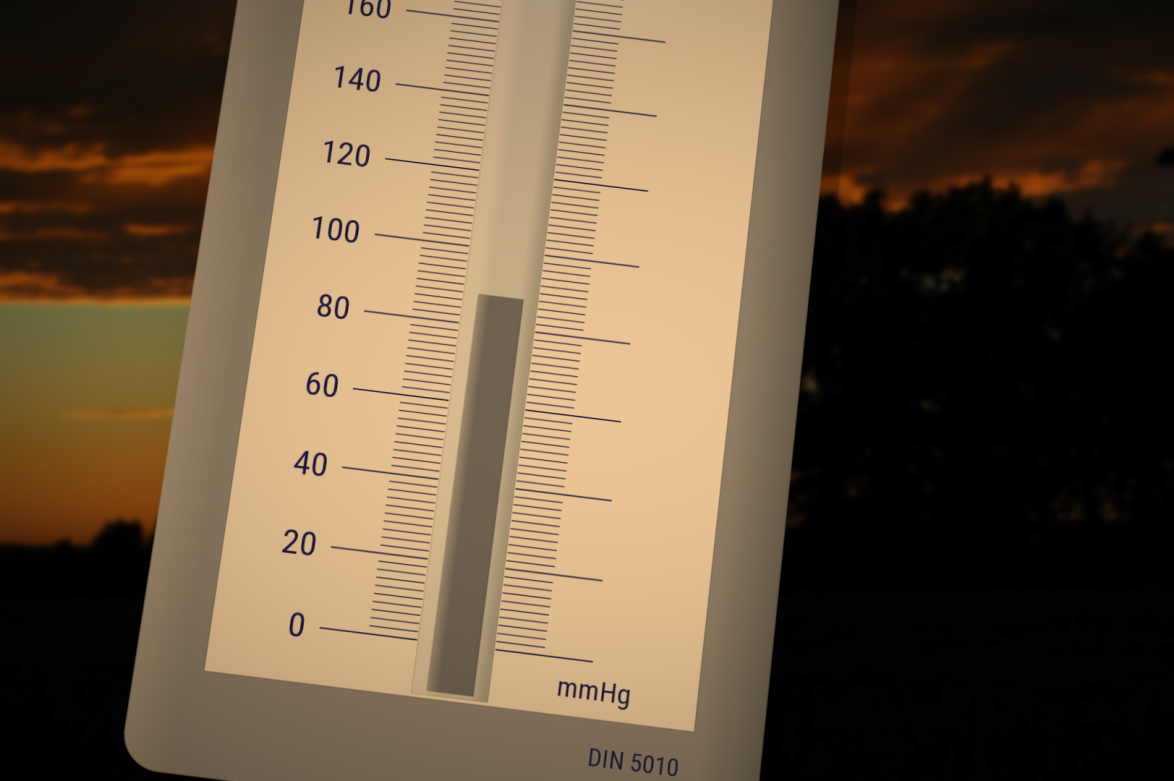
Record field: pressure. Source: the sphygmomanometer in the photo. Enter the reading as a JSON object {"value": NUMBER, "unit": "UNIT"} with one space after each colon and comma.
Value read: {"value": 88, "unit": "mmHg"}
